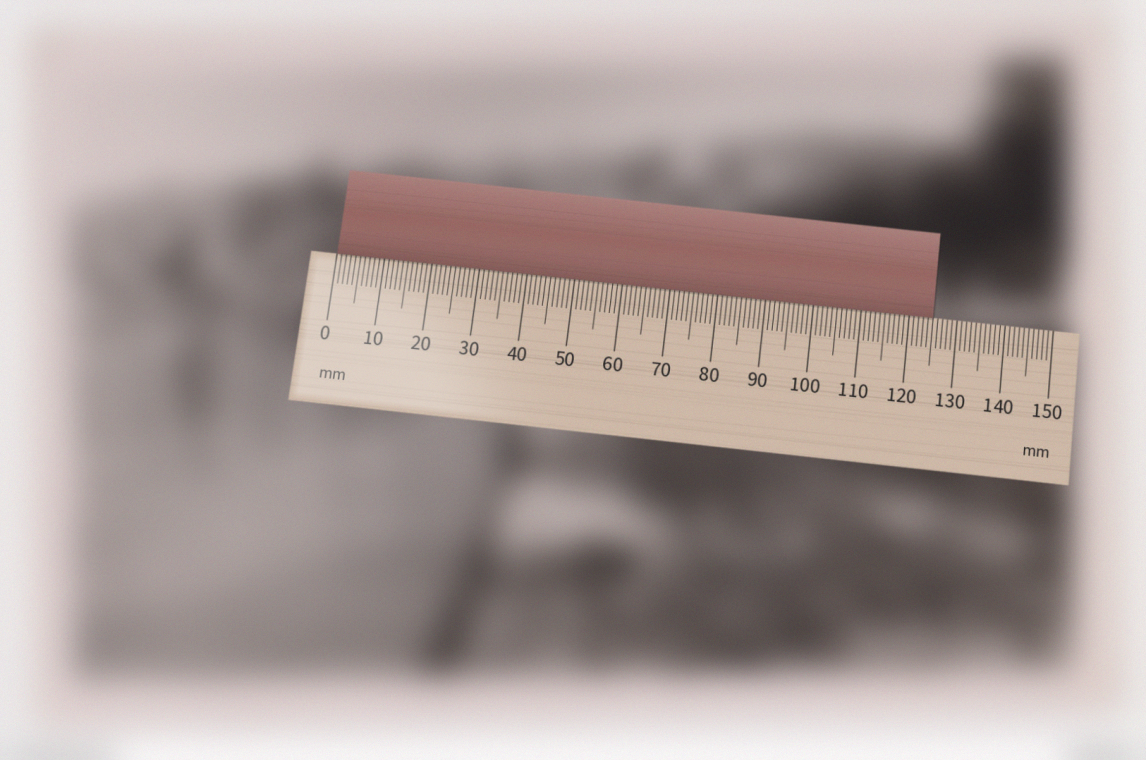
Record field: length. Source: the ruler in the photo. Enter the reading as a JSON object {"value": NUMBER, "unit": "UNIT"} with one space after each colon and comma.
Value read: {"value": 125, "unit": "mm"}
